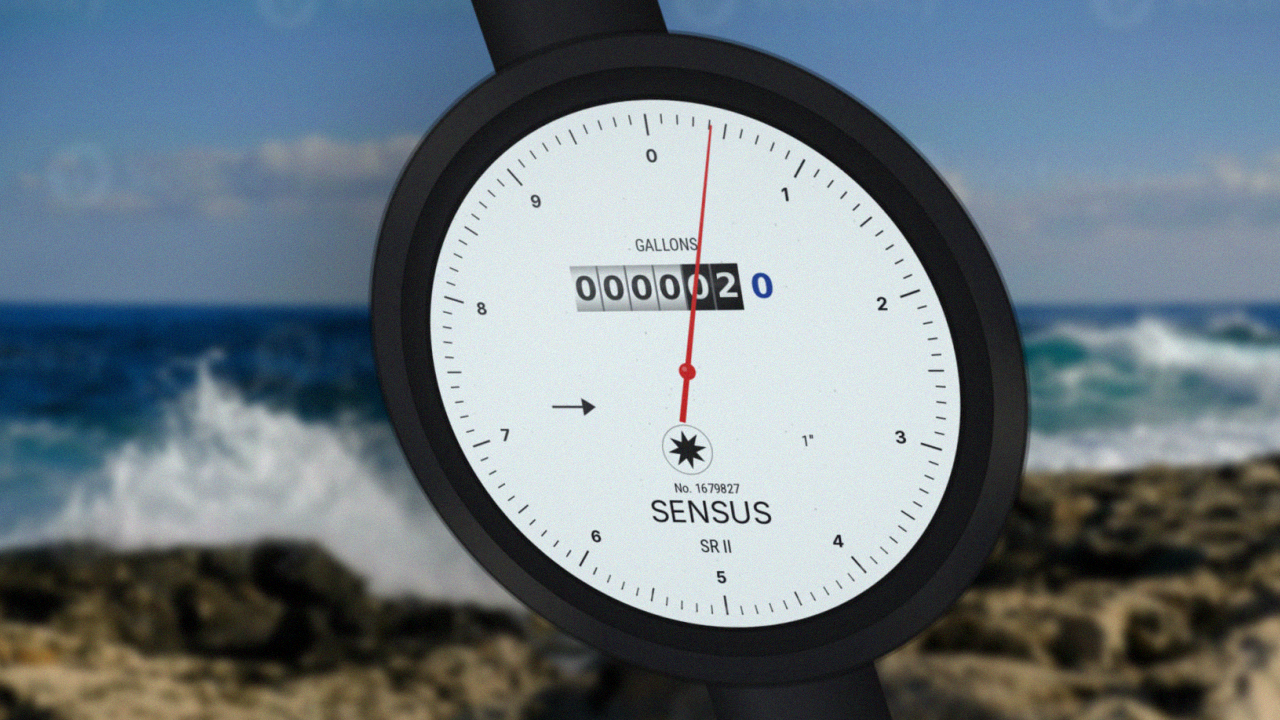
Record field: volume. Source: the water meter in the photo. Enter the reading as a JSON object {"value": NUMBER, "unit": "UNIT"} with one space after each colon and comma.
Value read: {"value": 20.4, "unit": "gal"}
